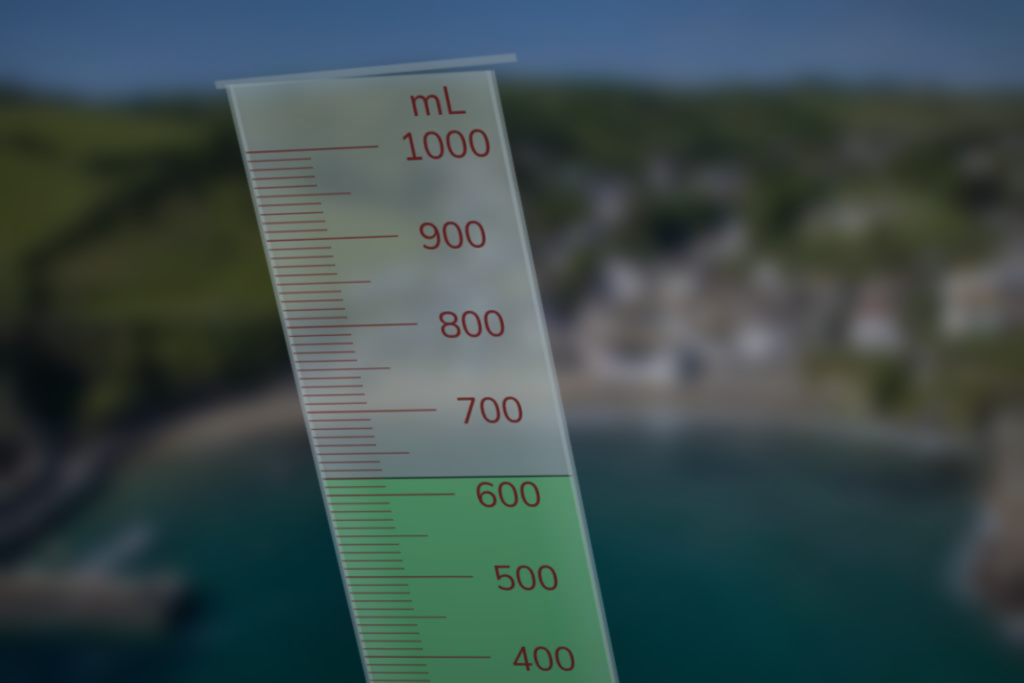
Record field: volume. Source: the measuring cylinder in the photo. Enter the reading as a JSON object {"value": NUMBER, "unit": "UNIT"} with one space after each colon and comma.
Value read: {"value": 620, "unit": "mL"}
